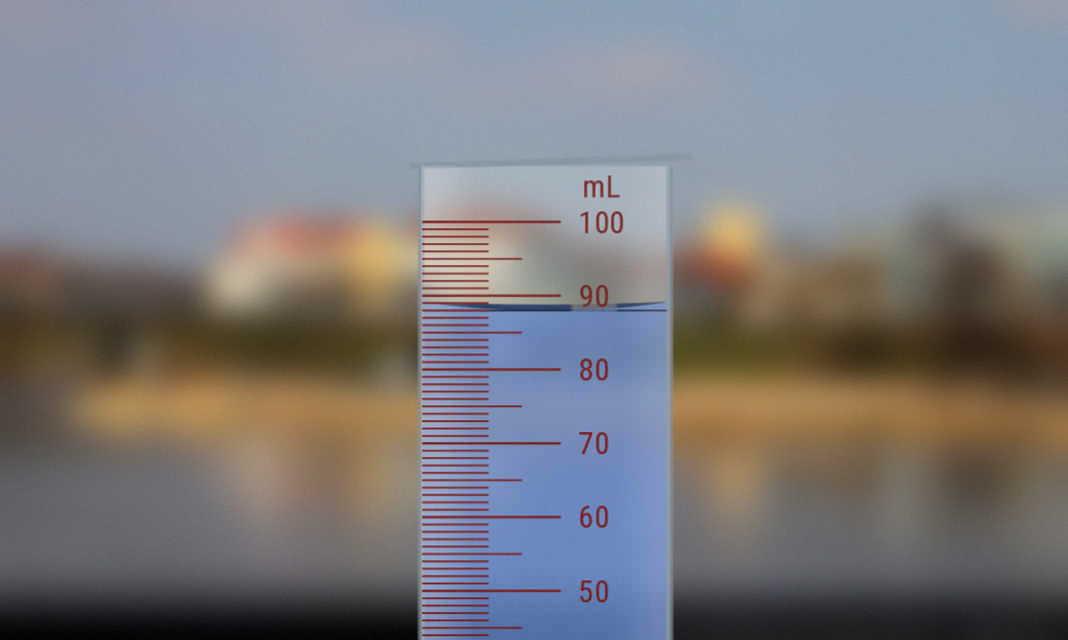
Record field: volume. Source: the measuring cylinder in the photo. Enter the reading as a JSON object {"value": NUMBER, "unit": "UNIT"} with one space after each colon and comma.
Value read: {"value": 88, "unit": "mL"}
